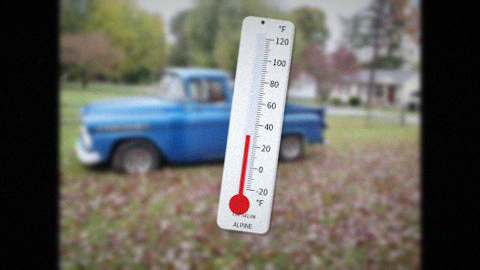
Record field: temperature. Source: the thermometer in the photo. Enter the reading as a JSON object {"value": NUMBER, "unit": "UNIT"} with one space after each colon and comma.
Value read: {"value": 30, "unit": "°F"}
